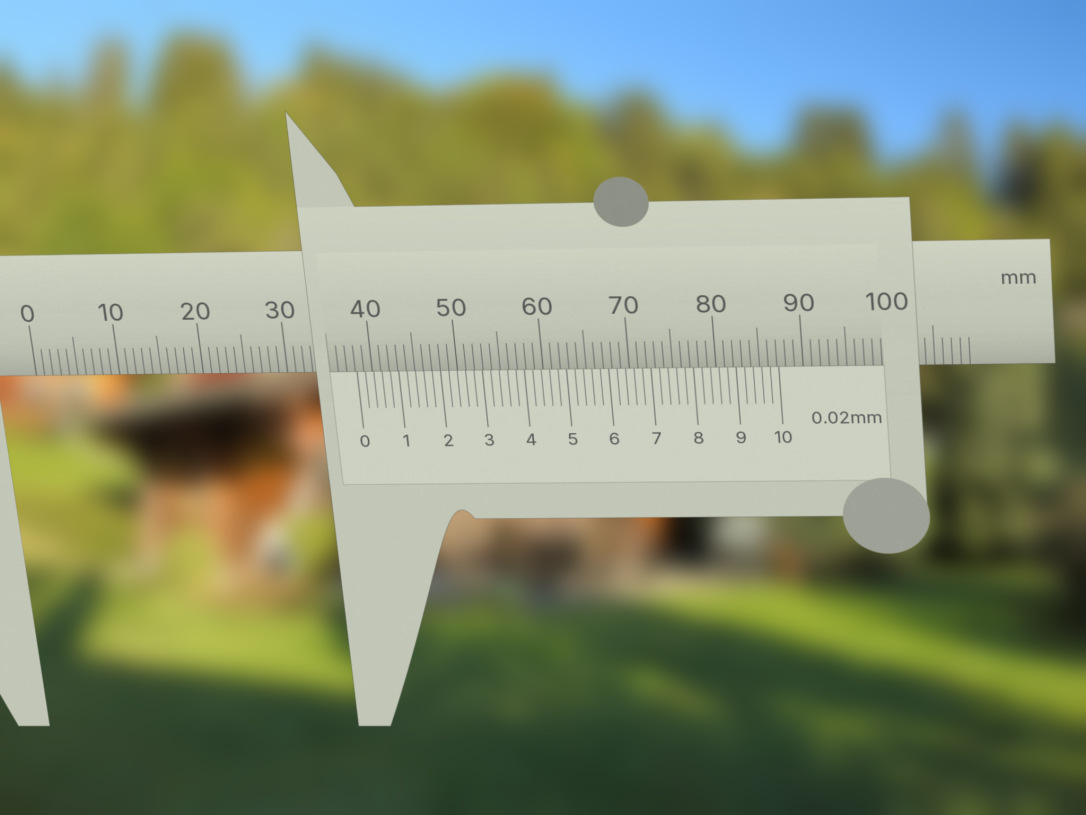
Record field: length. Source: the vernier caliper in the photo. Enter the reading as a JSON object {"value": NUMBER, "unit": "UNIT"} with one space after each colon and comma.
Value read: {"value": 38.2, "unit": "mm"}
